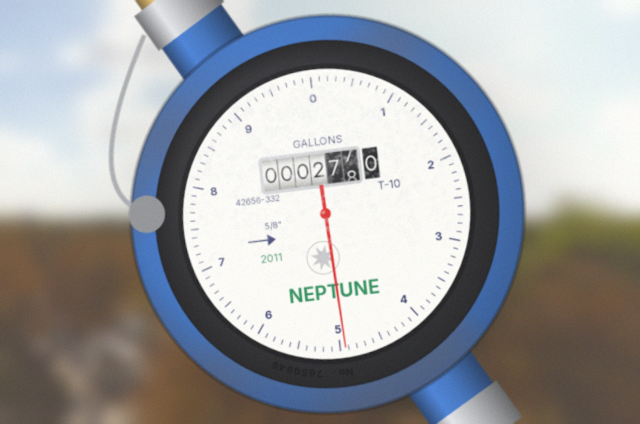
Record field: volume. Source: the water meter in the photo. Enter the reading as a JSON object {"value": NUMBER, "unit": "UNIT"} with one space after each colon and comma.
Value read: {"value": 2774.9, "unit": "gal"}
